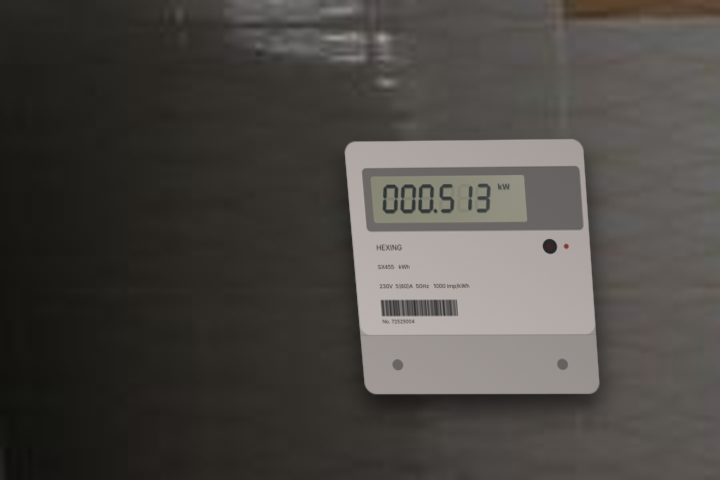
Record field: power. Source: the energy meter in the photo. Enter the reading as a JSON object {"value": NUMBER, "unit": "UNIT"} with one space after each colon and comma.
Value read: {"value": 0.513, "unit": "kW"}
